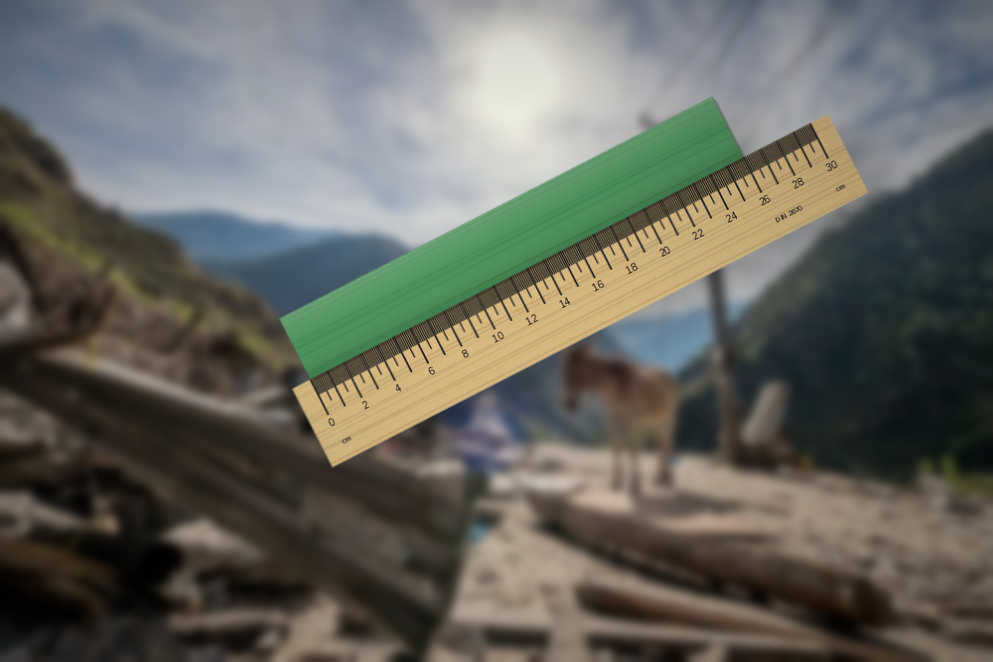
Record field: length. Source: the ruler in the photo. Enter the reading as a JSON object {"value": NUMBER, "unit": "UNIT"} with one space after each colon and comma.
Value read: {"value": 26, "unit": "cm"}
